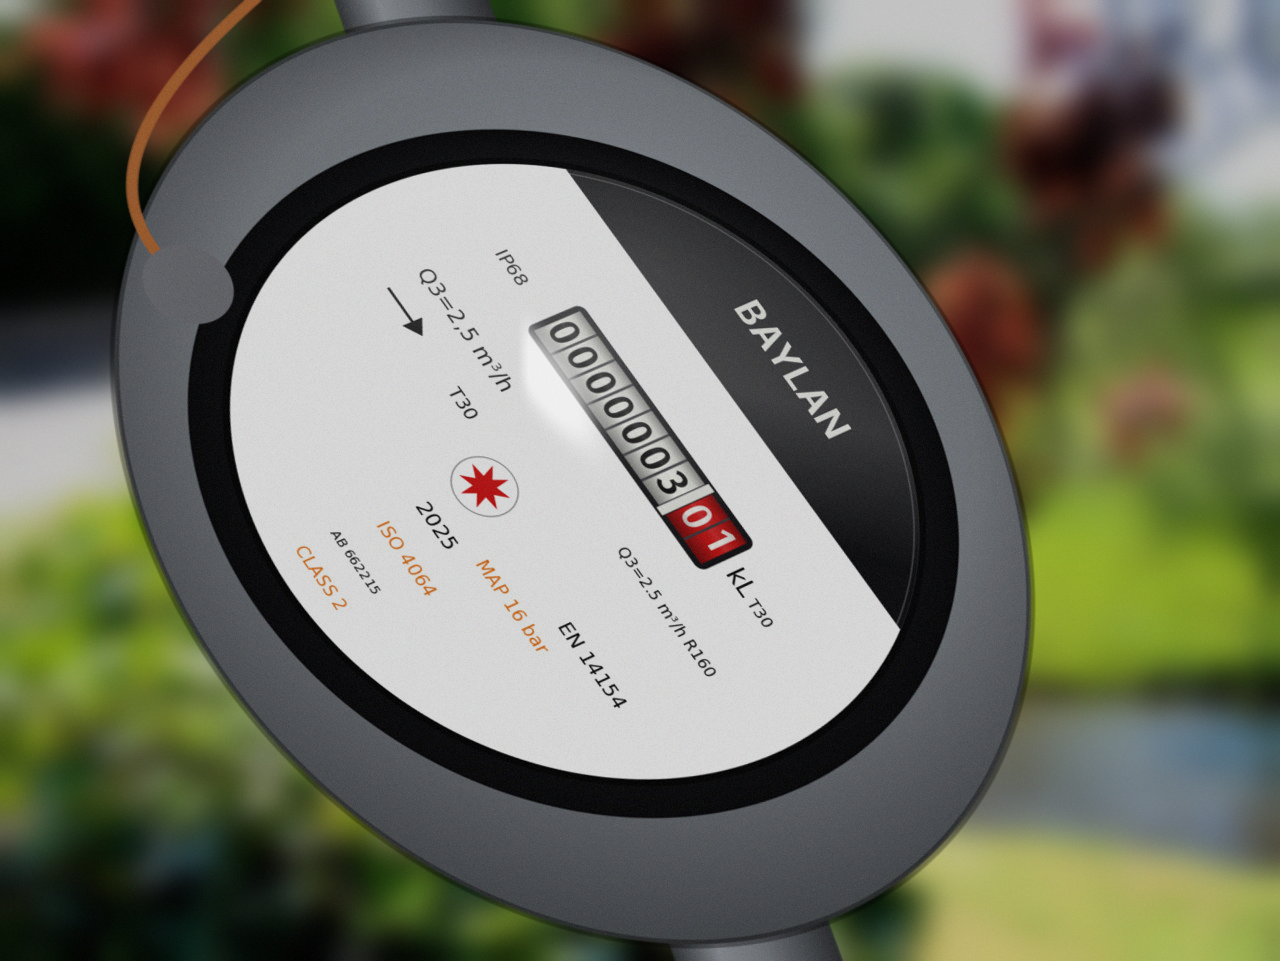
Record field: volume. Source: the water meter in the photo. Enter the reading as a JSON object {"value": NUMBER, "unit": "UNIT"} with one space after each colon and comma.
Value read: {"value": 3.01, "unit": "kL"}
